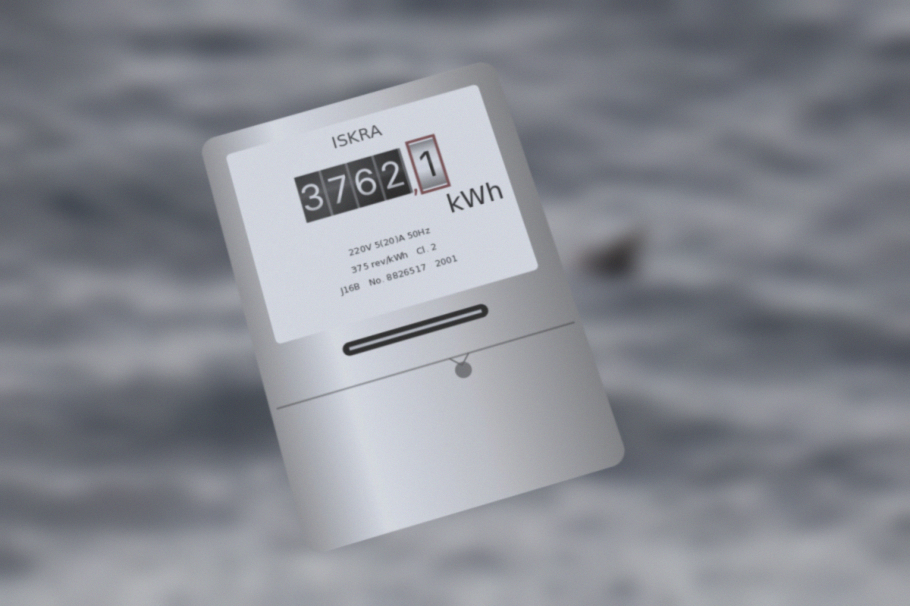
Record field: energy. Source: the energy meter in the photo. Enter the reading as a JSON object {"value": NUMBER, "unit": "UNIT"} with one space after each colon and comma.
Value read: {"value": 3762.1, "unit": "kWh"}
